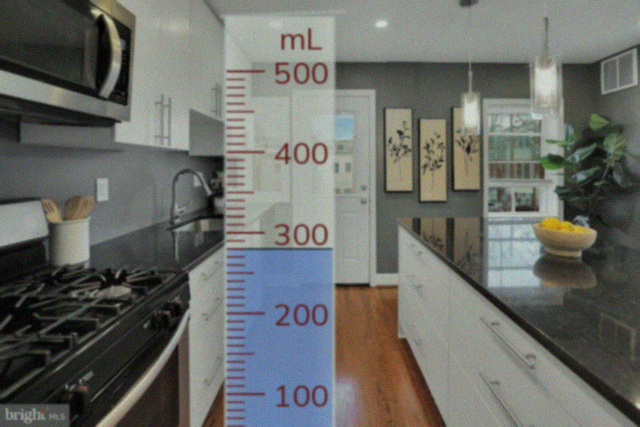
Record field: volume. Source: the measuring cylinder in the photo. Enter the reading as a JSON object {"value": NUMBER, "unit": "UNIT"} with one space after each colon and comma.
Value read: {"value": 280, "unit": "mL"}
